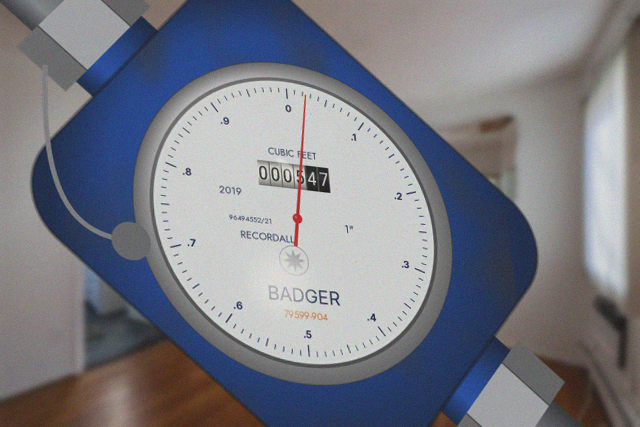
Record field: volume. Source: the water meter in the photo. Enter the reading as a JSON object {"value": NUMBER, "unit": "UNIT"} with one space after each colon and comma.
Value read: {"value": 547.02, "unit": "ft³"}
